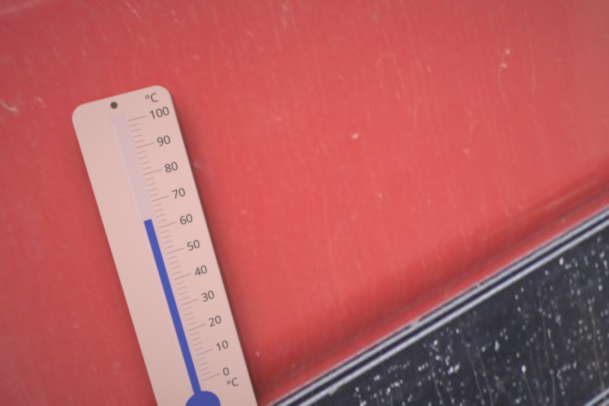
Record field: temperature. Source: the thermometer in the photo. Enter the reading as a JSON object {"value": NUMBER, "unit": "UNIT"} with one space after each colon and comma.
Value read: {"value": 64, "unit": "°C"}
